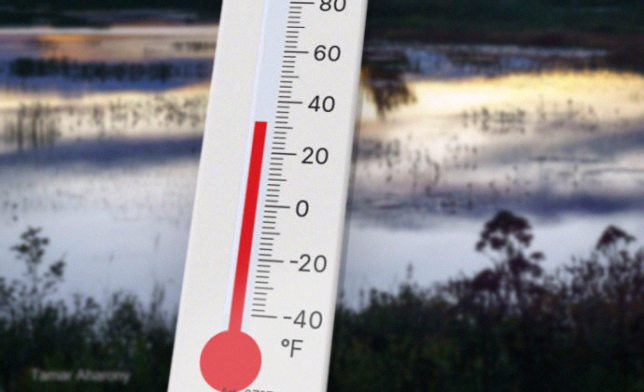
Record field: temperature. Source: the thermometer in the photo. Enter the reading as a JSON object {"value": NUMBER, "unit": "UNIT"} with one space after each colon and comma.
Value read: {"value": 32, "unit": "°F"}
